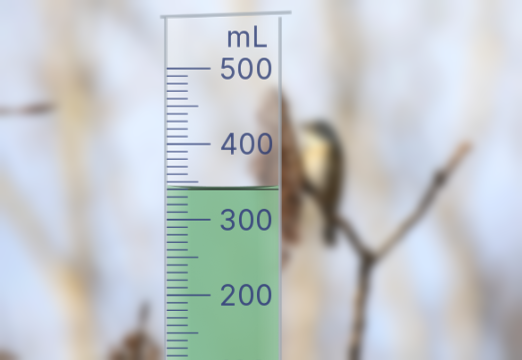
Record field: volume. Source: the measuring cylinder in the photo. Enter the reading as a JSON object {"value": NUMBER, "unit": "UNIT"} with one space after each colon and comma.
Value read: {"value": 340, "unit": "mL"}
